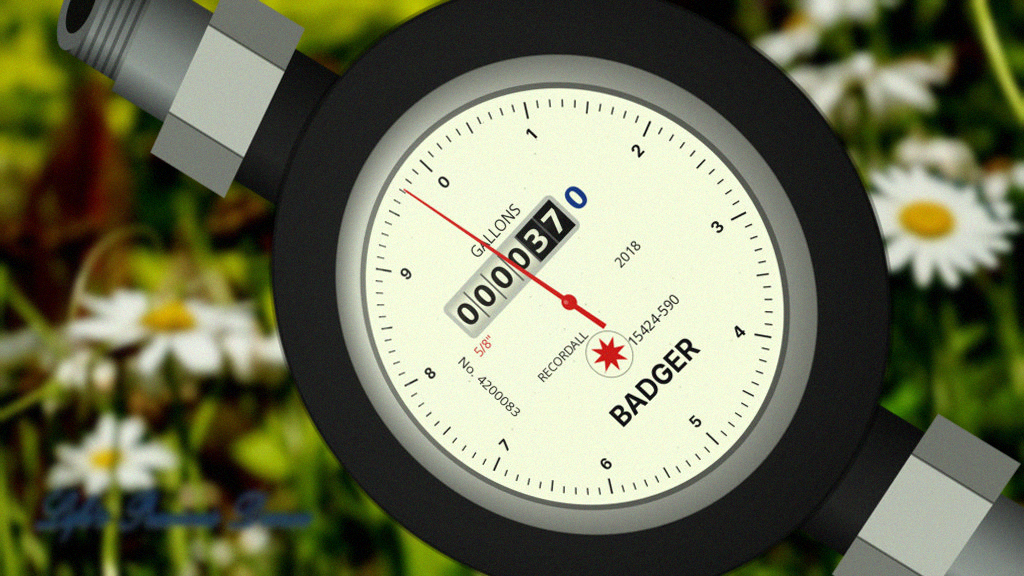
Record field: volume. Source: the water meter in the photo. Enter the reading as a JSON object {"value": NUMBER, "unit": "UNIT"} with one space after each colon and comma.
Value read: {"value": 369.7, "unit": "gal"}
